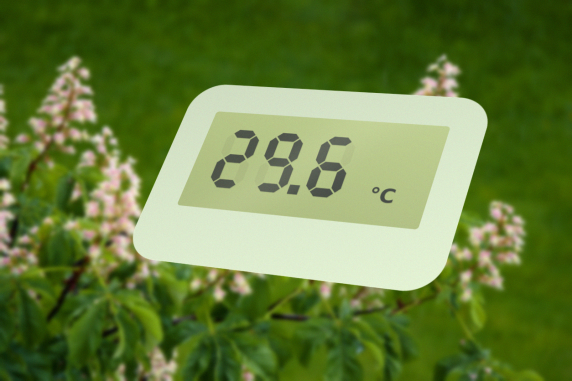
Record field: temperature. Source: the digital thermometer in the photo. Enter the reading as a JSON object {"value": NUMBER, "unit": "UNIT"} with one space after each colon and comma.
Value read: {"value": 29.6, "unit": "°C"}
